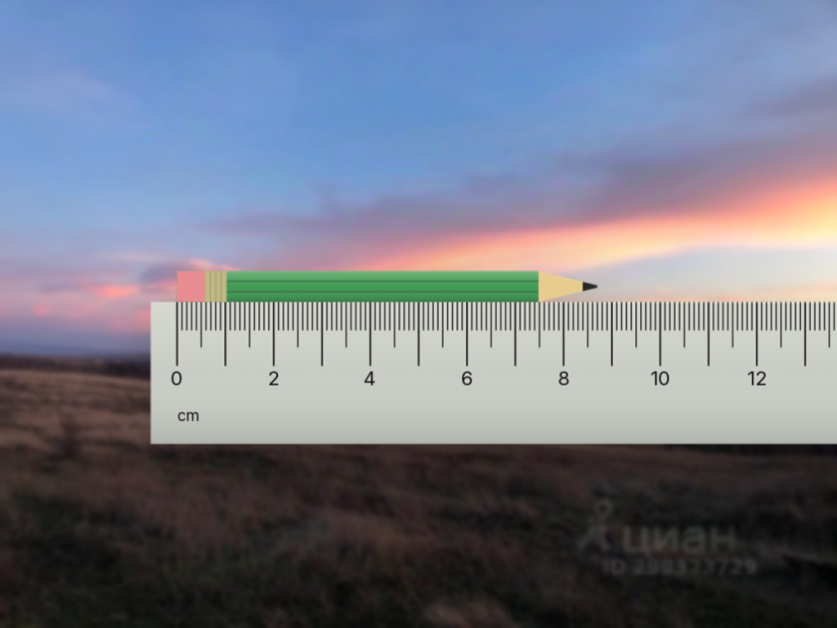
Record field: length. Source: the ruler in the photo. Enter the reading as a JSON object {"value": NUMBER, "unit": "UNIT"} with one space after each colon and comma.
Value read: {"value": 8.7, "unit": "cm"}
